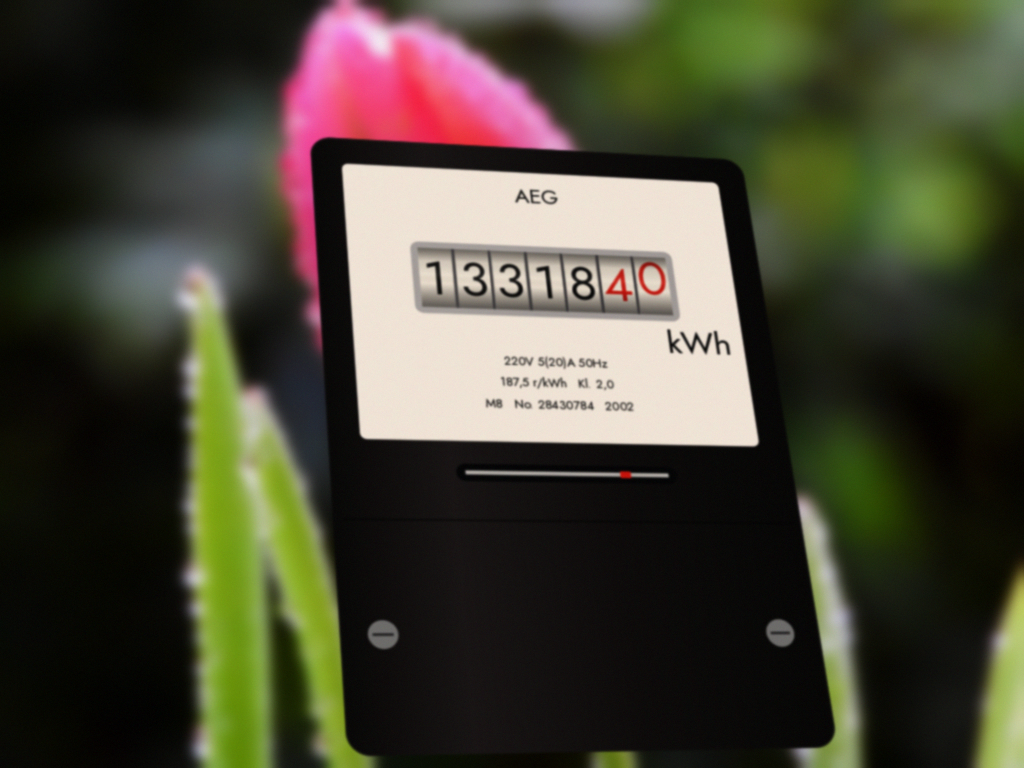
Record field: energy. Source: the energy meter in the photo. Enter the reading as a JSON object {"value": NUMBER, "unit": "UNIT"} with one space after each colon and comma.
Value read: {"value": 13318.40, "unit": "kWh"}
